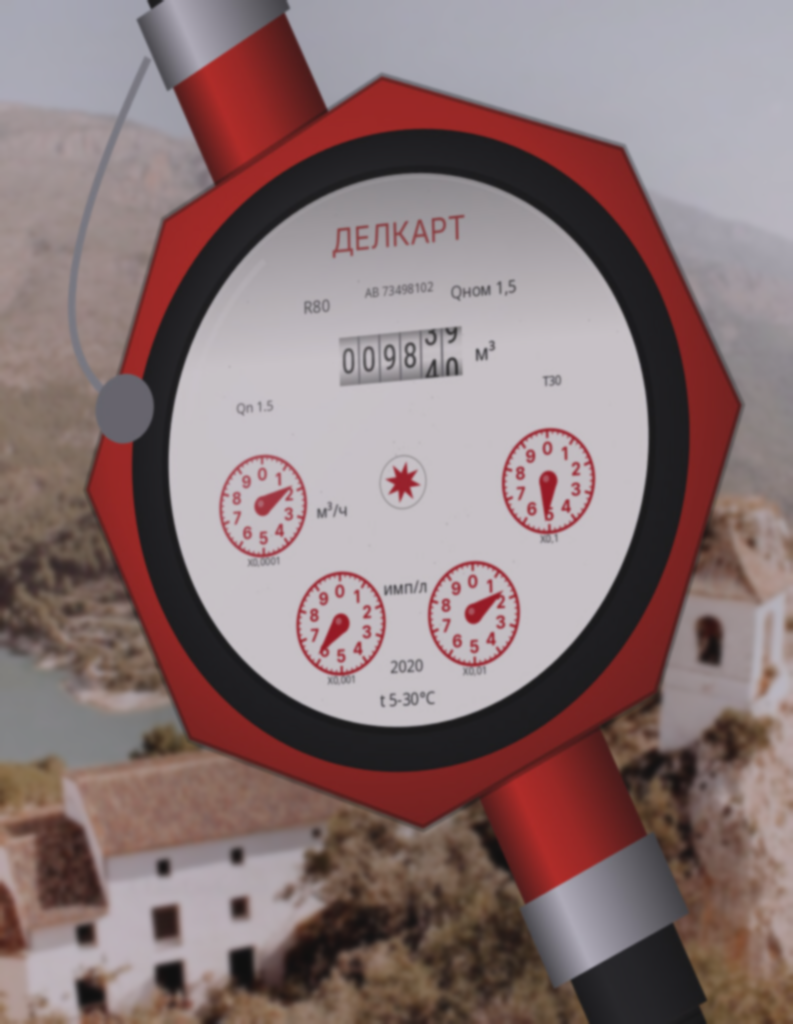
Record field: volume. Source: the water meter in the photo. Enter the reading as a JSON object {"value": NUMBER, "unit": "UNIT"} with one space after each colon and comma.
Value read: {"value": 9839.5161, "unit": "m³"}
